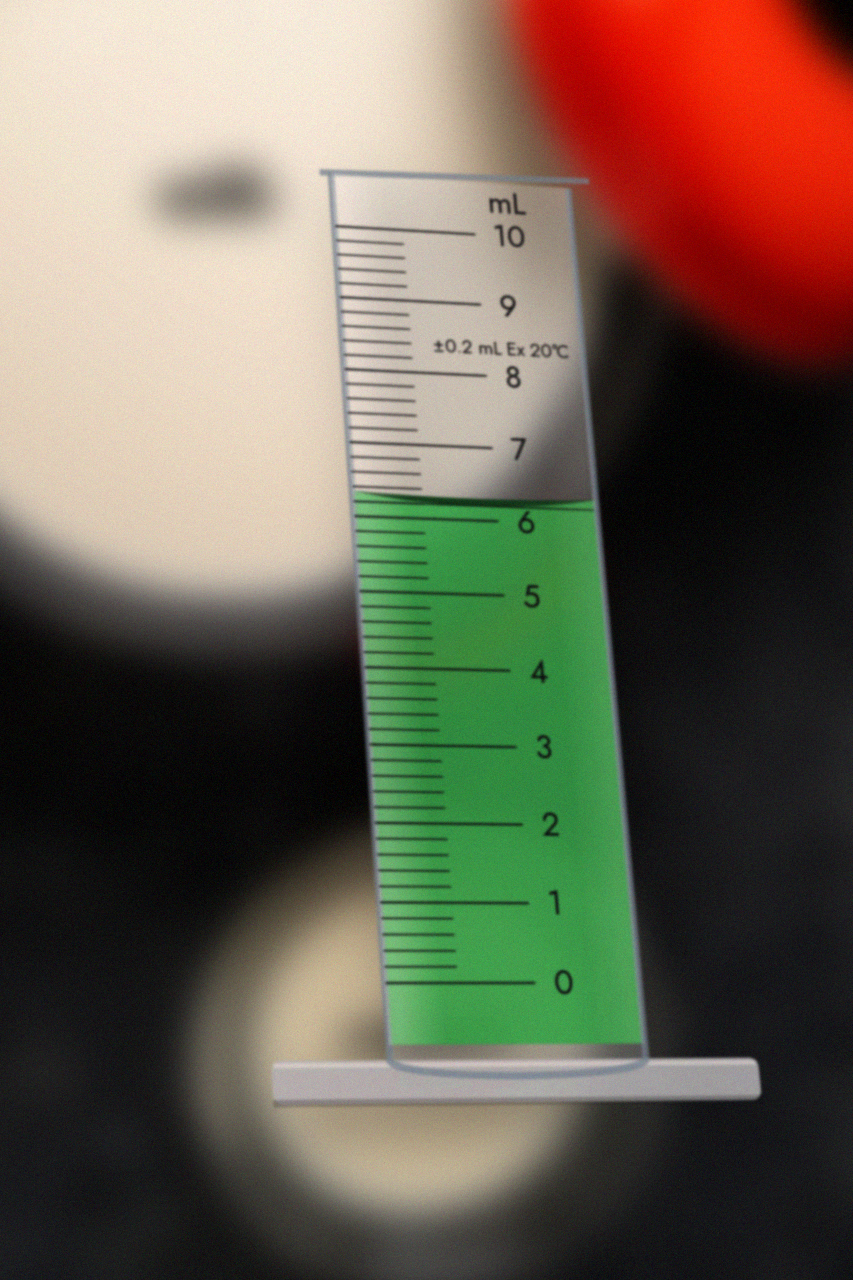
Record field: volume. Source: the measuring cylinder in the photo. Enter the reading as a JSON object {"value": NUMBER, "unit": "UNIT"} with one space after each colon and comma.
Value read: {"value": 6.2, "unit": "mL"}
